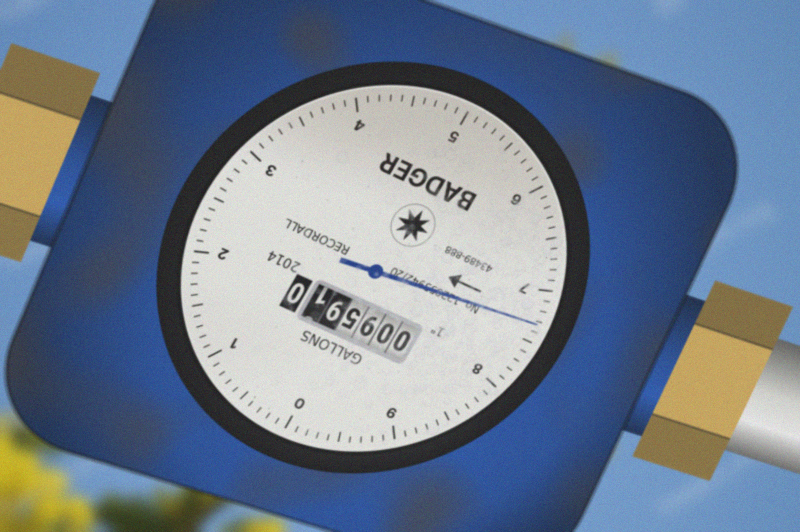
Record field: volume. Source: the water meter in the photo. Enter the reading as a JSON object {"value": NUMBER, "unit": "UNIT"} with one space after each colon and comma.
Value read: {"value": 95907.3, "unit": "gal"}
